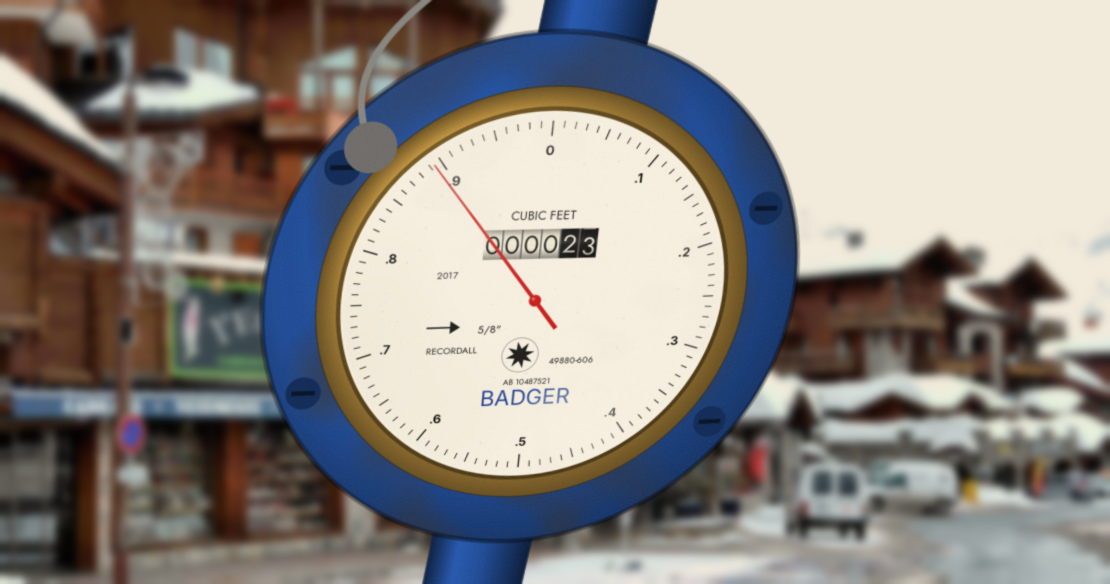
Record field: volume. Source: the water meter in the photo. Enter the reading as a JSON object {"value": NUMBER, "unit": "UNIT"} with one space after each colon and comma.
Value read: {"value": 22.89, "unit": "ft³"}
